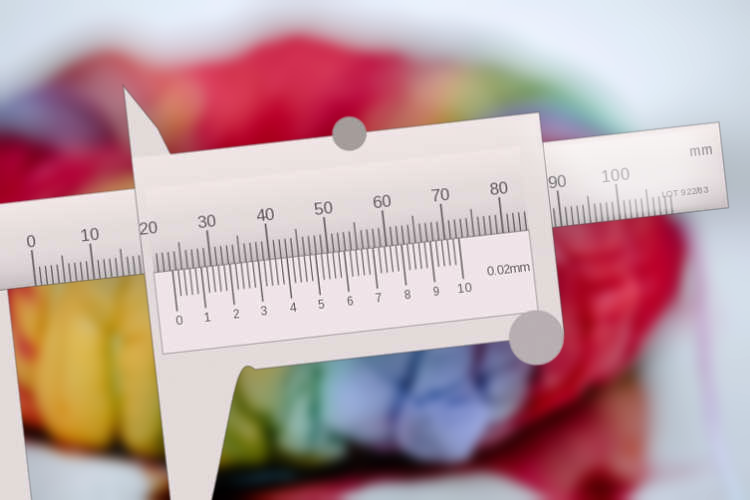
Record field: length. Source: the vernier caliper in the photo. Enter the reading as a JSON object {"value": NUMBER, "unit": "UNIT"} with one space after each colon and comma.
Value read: {"value": 23.4, "unit": "mm"}
